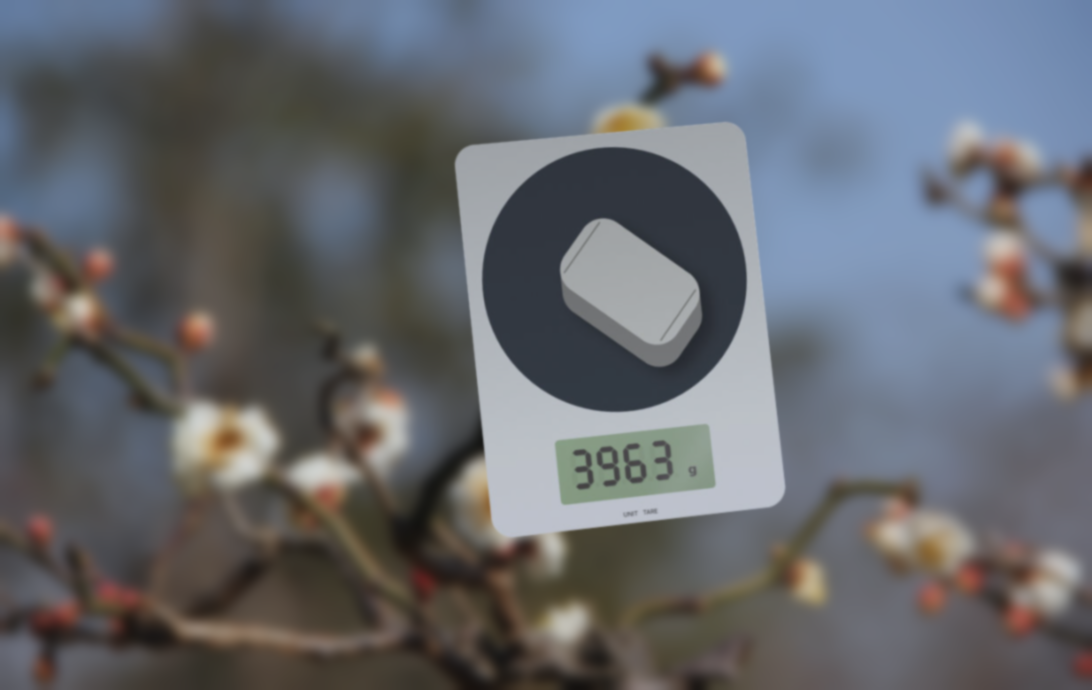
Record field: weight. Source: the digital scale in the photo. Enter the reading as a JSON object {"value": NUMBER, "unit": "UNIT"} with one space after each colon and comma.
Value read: {"value": 3963, "unit": "g"}
